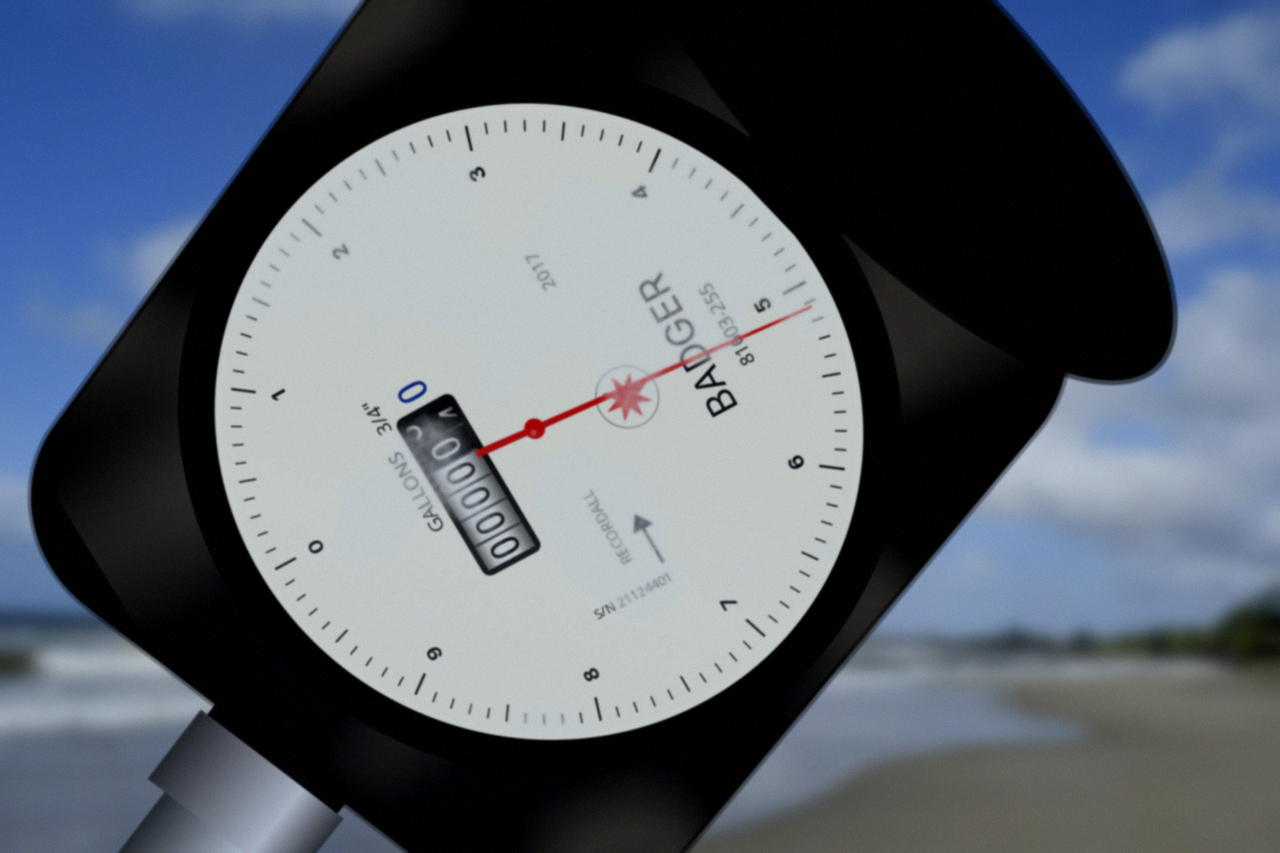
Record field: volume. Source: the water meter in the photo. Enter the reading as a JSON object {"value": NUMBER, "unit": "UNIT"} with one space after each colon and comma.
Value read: {"value": 35.1, "unit": "gal"}
